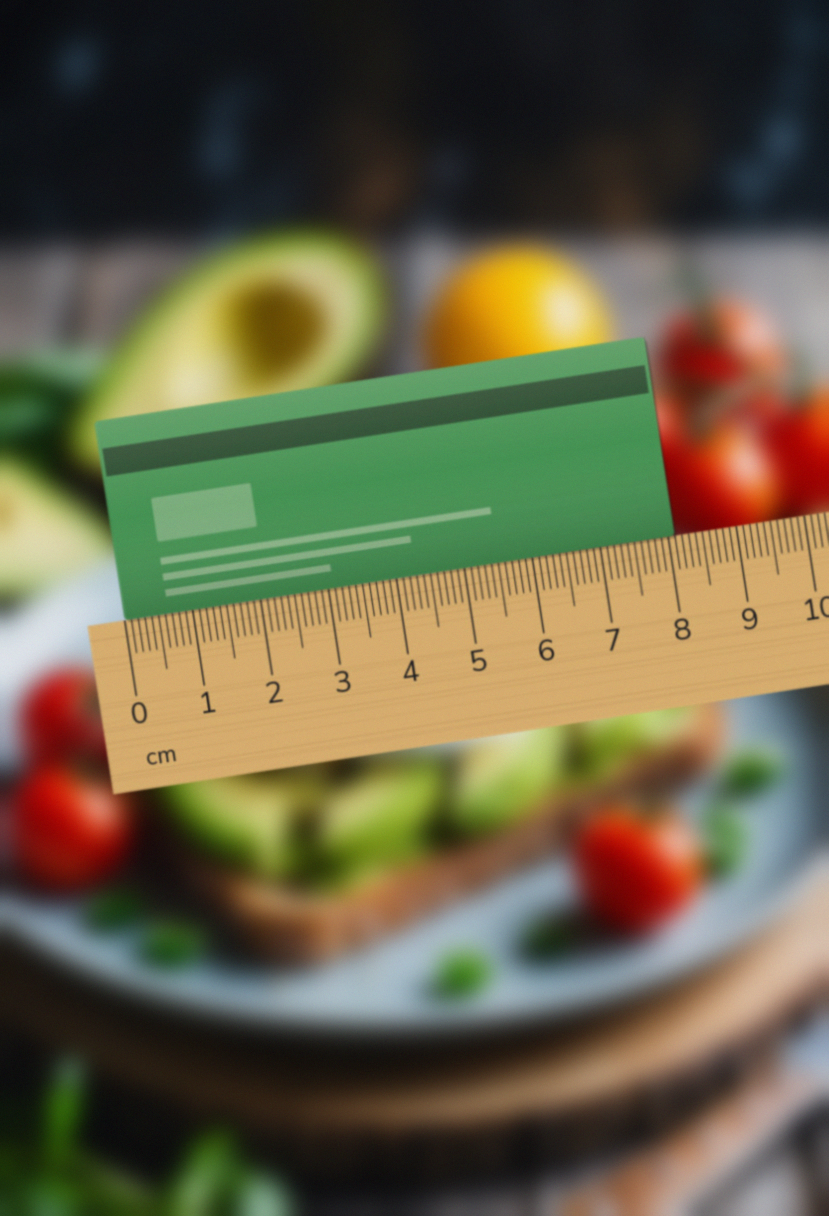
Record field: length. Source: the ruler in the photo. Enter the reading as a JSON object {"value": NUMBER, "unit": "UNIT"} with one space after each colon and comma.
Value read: {"value": 8.1, "unit": "cm"}
